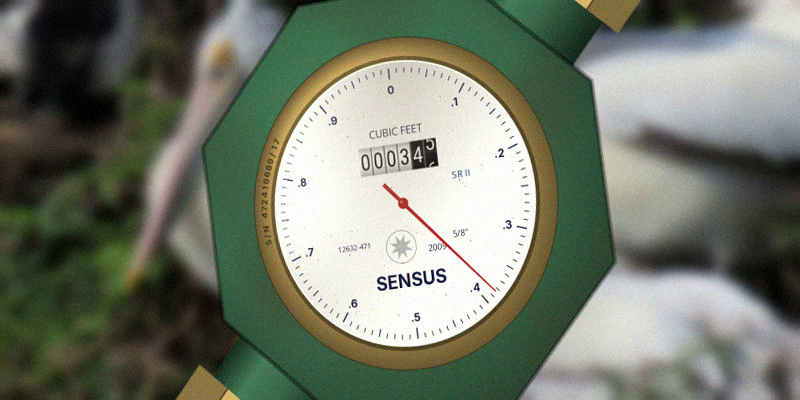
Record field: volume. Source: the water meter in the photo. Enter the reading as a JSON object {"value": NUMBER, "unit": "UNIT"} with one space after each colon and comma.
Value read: {"value": 345.38, "unit": "ft³"}
